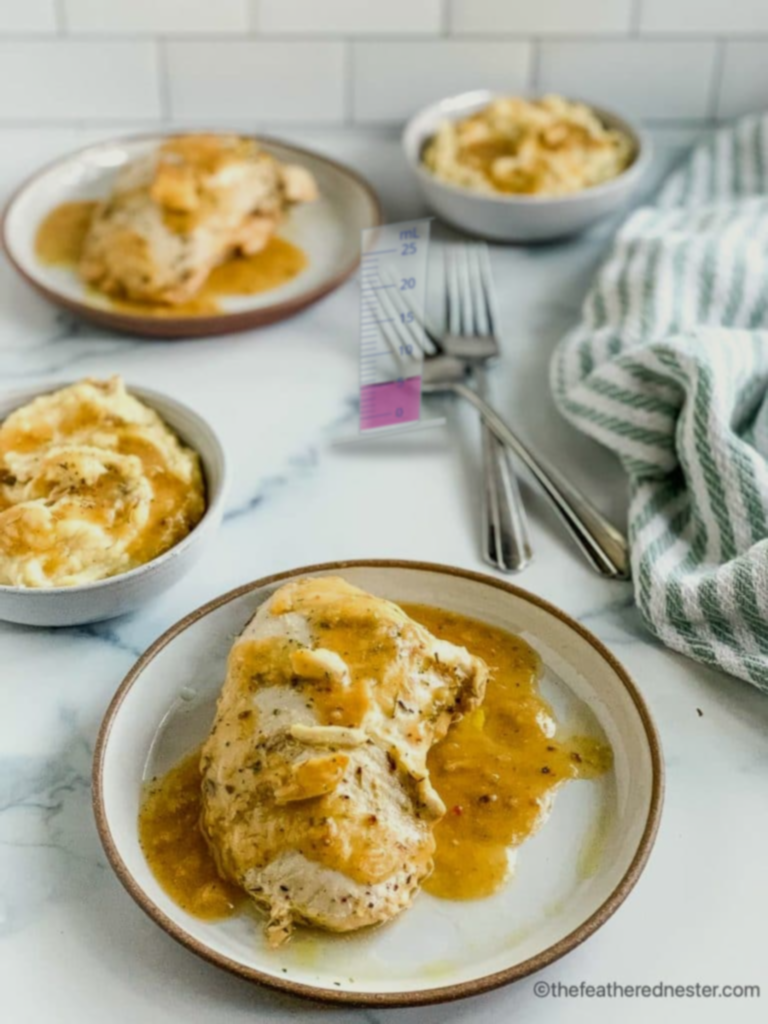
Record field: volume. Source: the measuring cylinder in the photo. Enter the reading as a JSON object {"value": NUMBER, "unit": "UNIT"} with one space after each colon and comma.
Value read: {"value": 5, "unit": "mL"}
